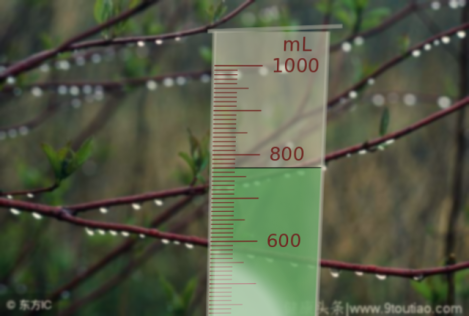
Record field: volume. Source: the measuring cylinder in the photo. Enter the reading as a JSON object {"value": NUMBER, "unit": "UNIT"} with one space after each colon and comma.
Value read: {"value": 770, "unit": "mL"}
